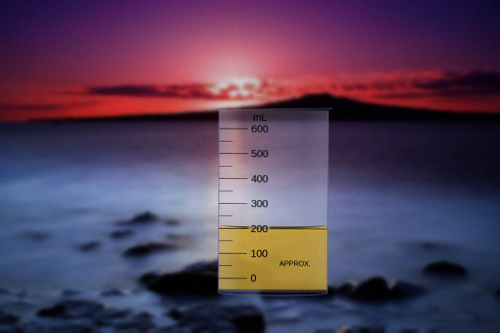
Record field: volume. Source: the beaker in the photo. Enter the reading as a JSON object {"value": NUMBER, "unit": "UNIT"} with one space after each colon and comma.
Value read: {"value": 200, "unit": "mL"}
